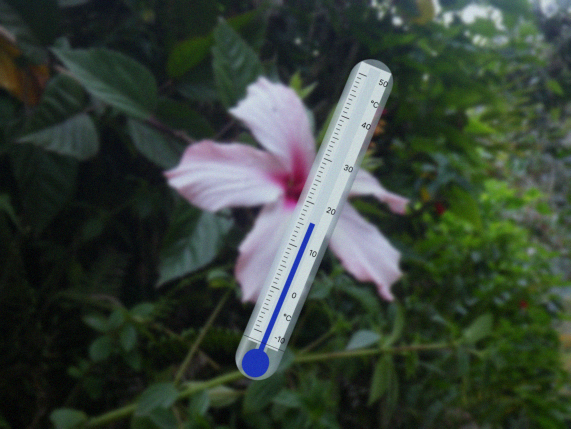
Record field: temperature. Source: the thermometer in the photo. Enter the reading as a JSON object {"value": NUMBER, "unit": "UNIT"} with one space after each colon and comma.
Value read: {"value": 16, "unit": "°C"}
